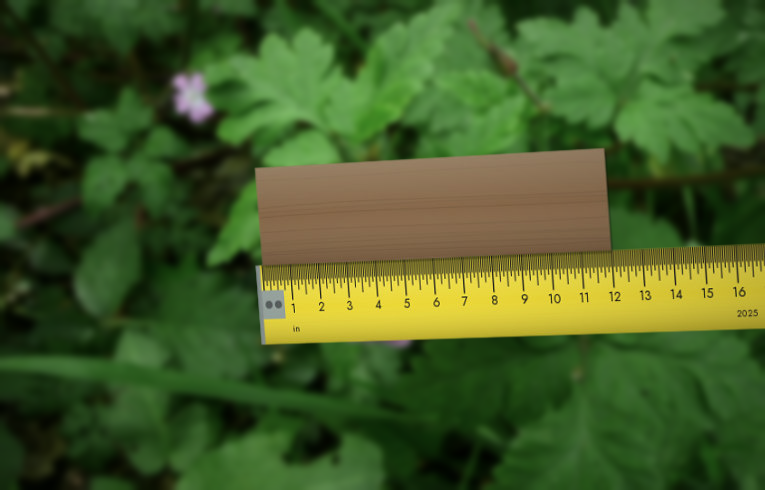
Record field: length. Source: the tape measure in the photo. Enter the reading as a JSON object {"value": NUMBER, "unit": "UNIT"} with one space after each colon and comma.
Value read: {"value": 12, "unit": "in"}
